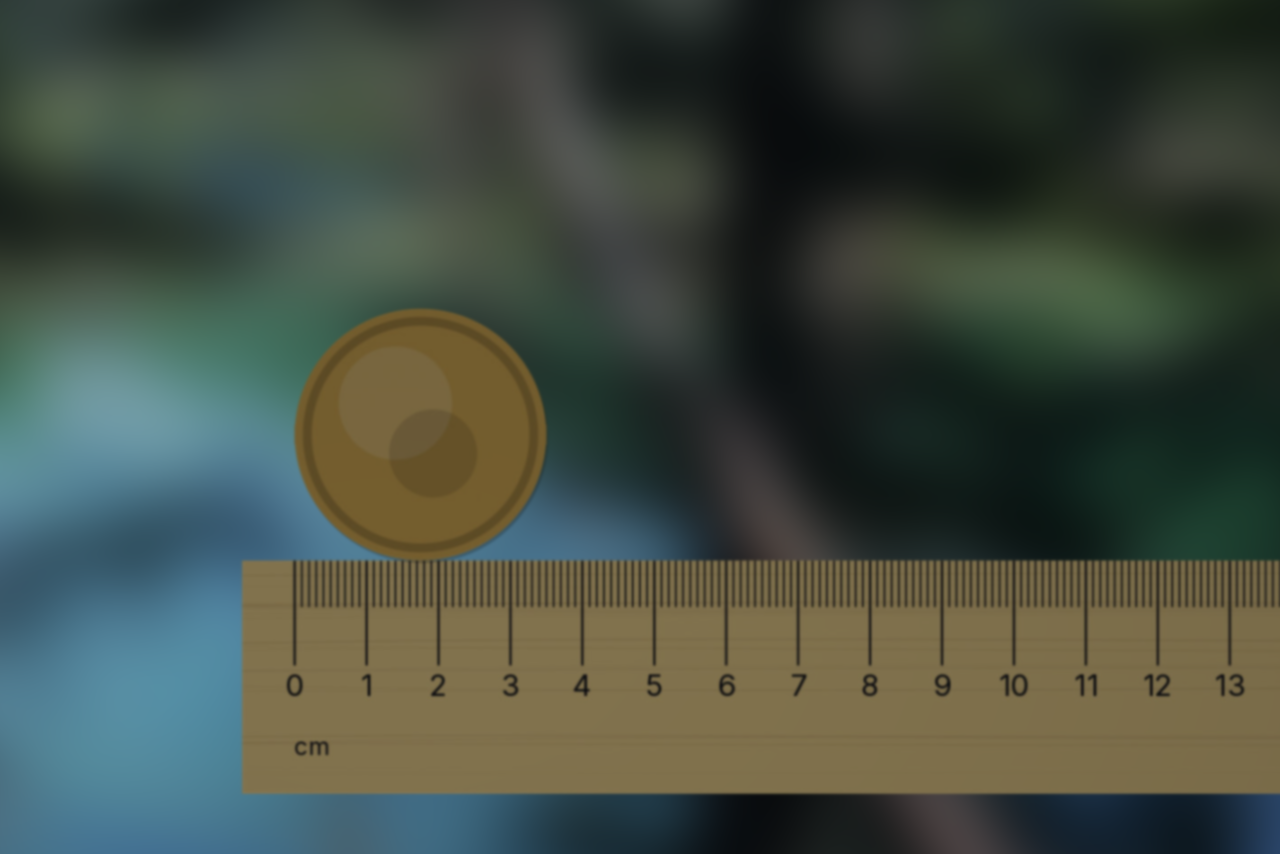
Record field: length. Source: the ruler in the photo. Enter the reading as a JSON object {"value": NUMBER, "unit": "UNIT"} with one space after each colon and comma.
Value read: {"value": 3.5, "unit": "cm"}
